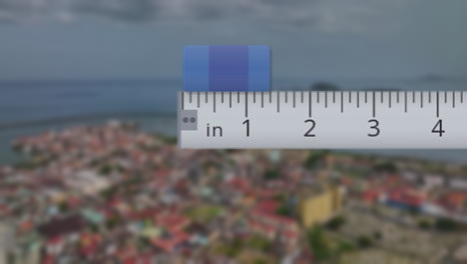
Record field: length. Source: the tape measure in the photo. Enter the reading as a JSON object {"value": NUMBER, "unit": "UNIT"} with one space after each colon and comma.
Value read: {"value": 1.375, "unit": "in"}
